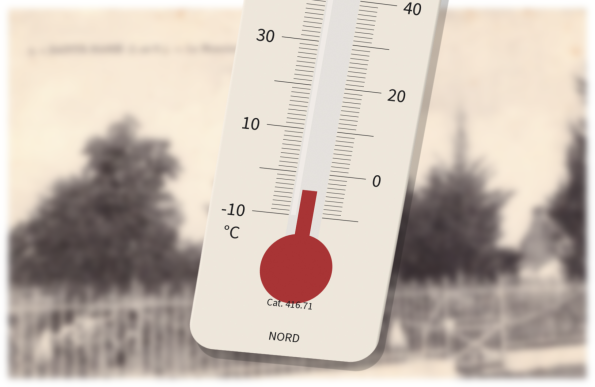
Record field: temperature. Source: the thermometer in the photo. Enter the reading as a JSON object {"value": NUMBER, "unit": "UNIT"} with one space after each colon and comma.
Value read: {"value": -4, "unit": "°C"}
